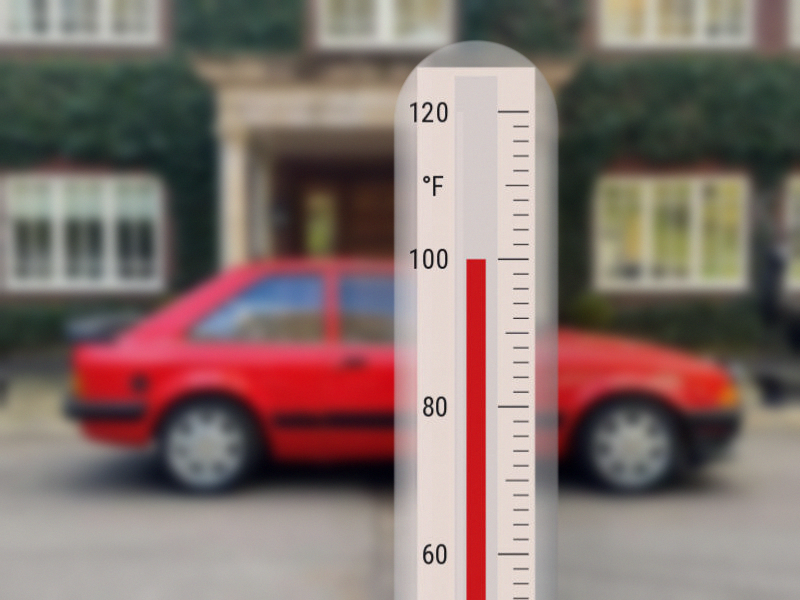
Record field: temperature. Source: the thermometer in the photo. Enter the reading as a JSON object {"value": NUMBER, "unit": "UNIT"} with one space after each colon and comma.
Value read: {"value": 100, "unit": "°F"}
